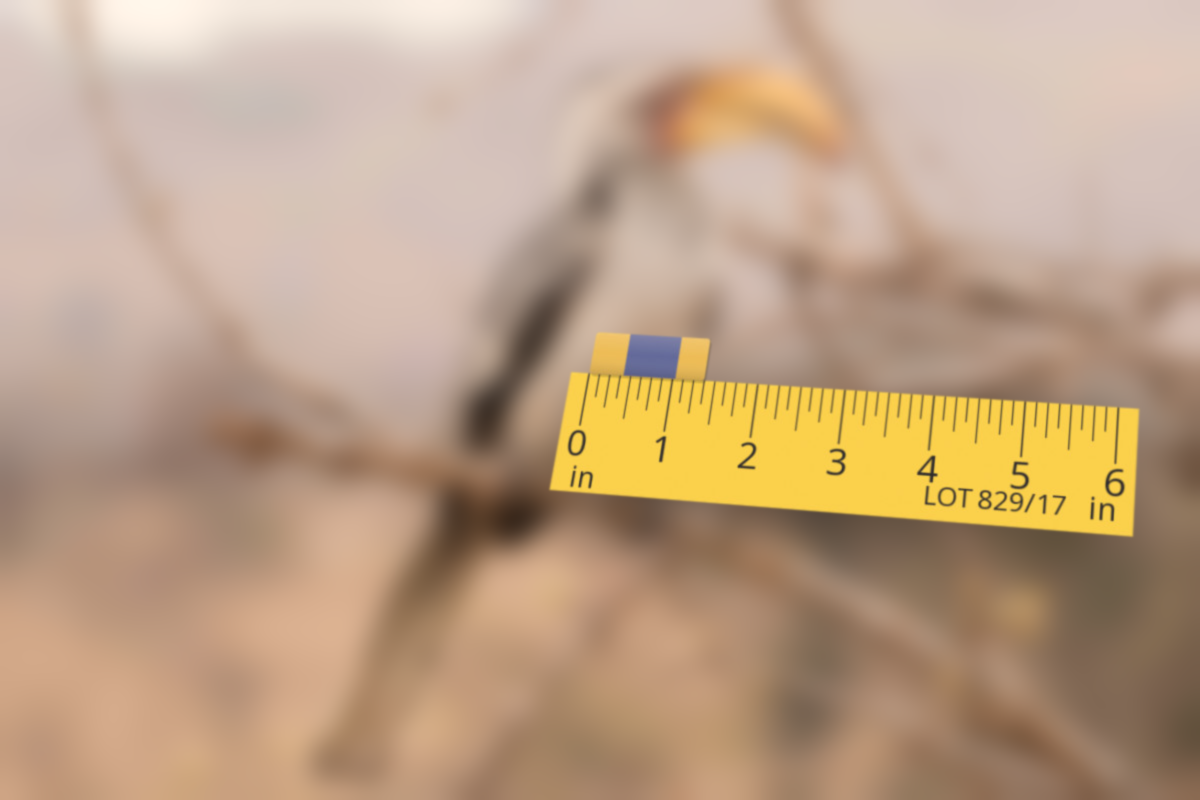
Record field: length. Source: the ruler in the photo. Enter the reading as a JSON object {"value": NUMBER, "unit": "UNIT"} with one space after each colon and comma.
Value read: {"value": 1.375, "unit": "in"}
